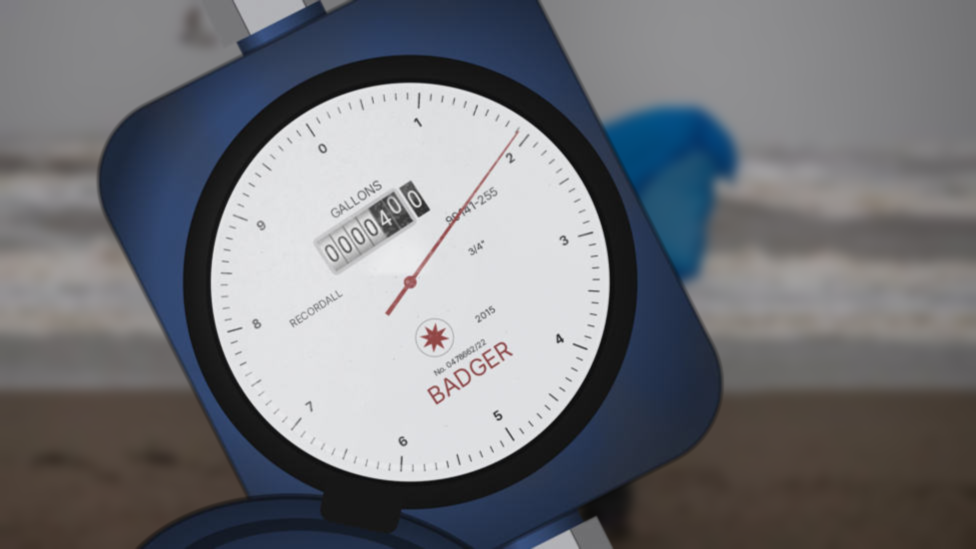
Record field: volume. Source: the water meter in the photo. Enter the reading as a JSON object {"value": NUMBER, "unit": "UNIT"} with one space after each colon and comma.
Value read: {"value": 401.9, "unit": "gal"}
